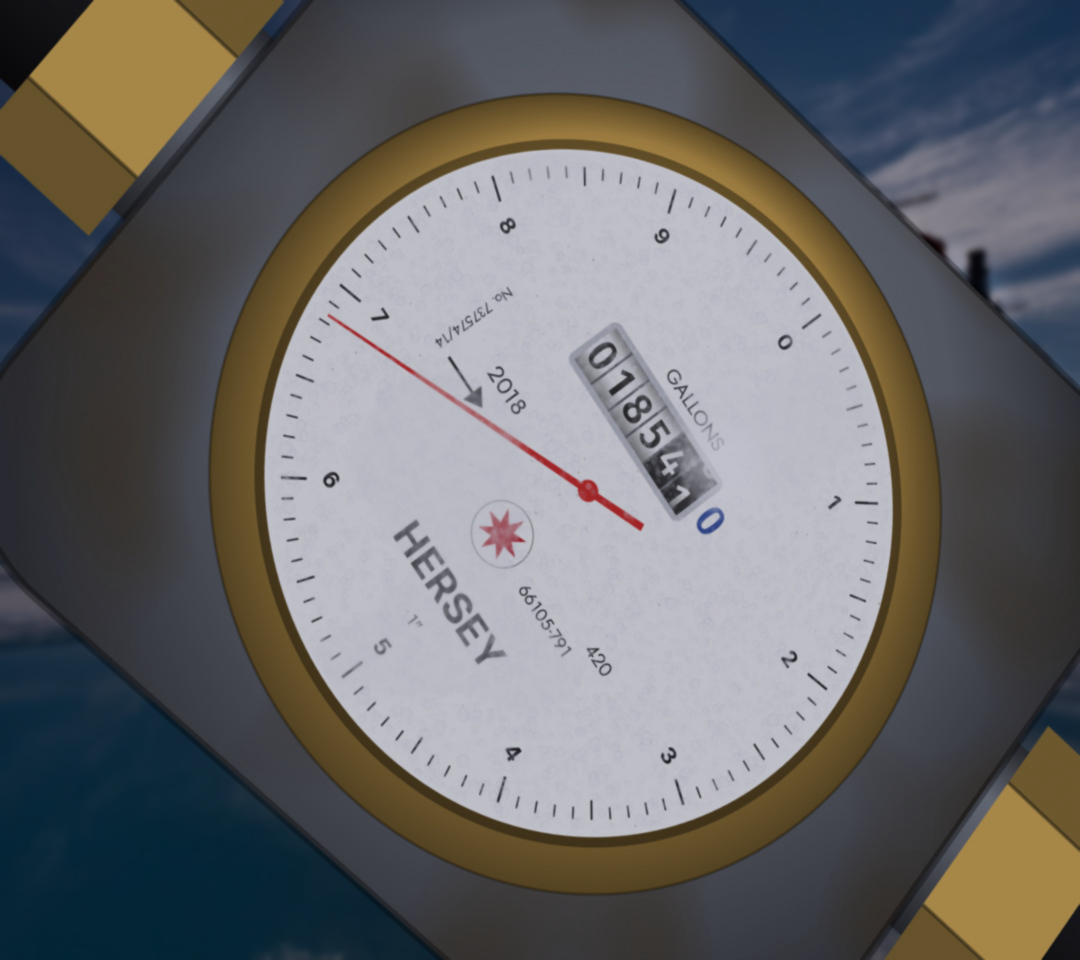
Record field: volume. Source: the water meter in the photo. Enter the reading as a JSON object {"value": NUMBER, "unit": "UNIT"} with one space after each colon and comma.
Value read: {"value": 185406.8, "unit": "gal"}
